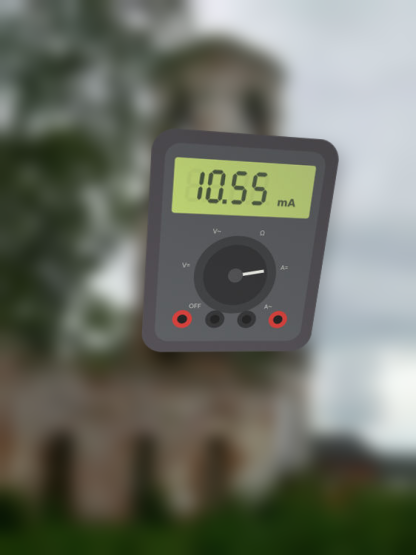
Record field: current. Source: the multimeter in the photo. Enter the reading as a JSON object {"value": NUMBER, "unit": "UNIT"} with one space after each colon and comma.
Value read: {"value": 10.55, "unit": "mA"}
